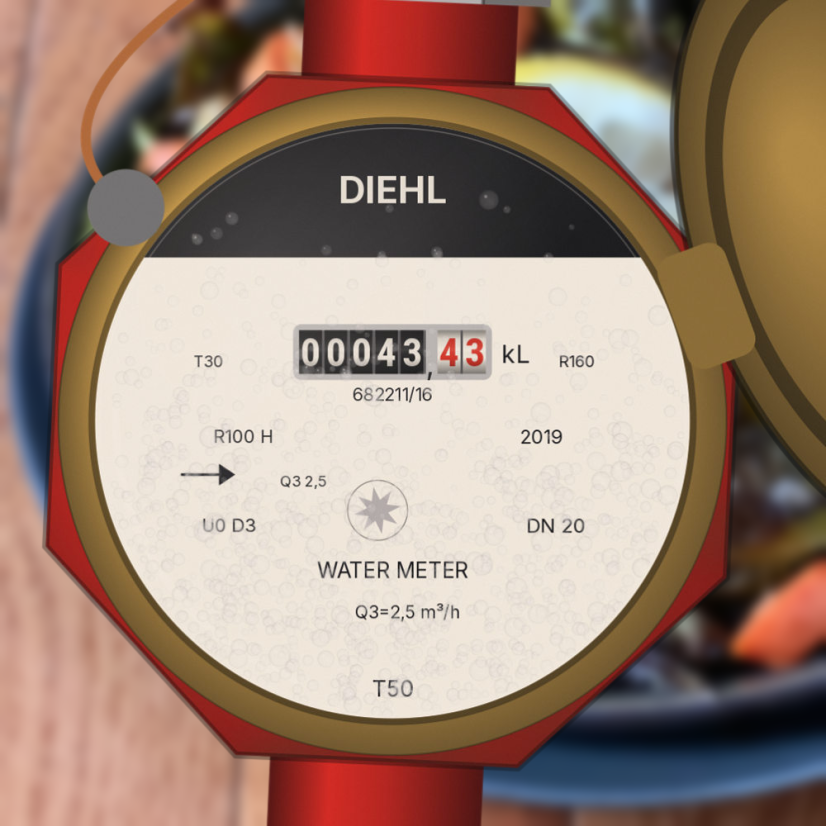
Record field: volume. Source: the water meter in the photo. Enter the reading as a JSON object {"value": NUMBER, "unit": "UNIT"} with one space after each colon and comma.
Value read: {"value": 43.43, "unit": "kL"}
